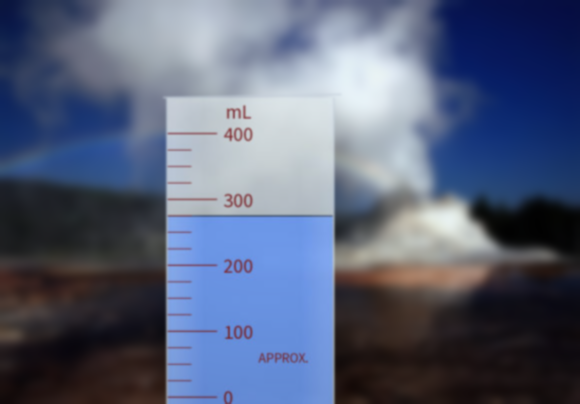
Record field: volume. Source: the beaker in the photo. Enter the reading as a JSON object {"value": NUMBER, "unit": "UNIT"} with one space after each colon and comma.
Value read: {"value": 275, "unit": "mL"}
